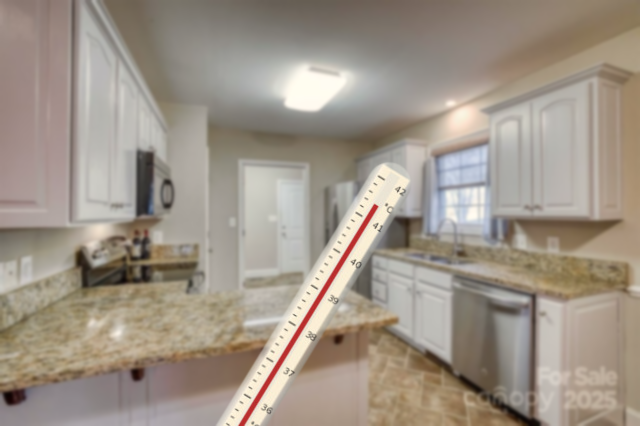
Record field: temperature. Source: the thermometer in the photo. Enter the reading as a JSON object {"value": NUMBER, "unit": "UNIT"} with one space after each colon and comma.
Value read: {"value": 41.4, "unit": "°C"}
